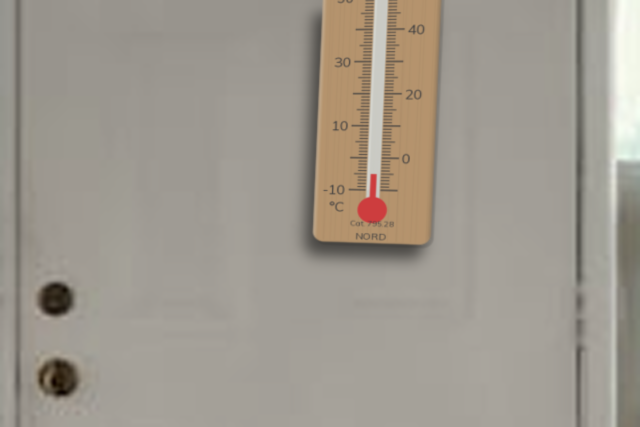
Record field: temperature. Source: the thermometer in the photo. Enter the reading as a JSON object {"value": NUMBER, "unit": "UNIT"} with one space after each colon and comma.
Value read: {"value": -5, "unit": "°C"}
